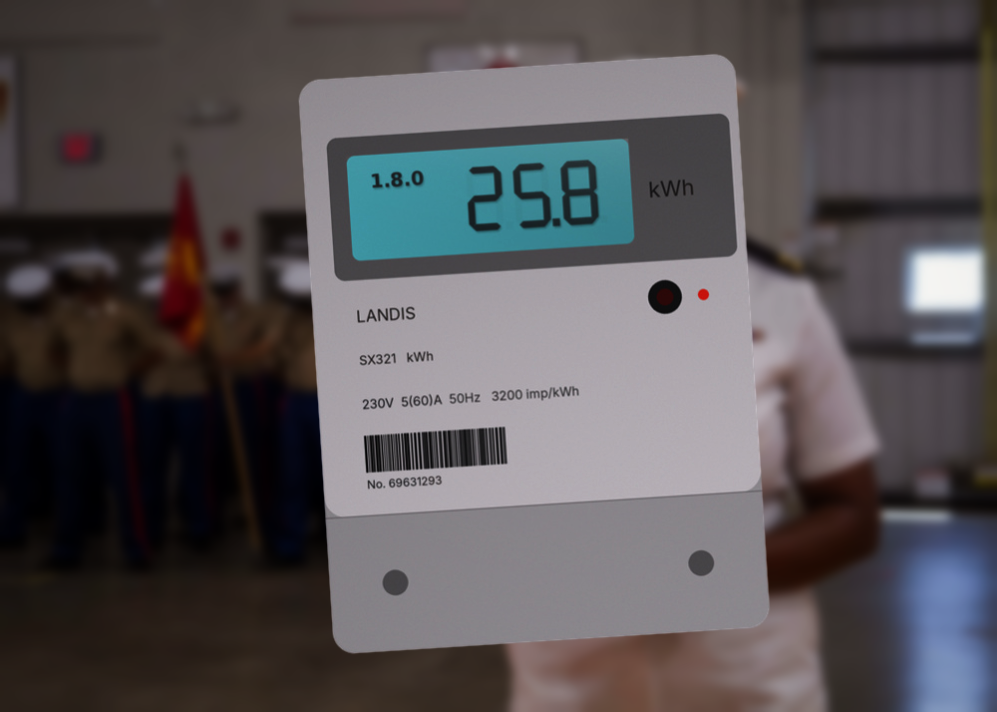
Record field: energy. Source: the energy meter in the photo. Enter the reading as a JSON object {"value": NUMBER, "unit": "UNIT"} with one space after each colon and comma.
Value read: {"value": 25.8, "unit": "kWh"}
